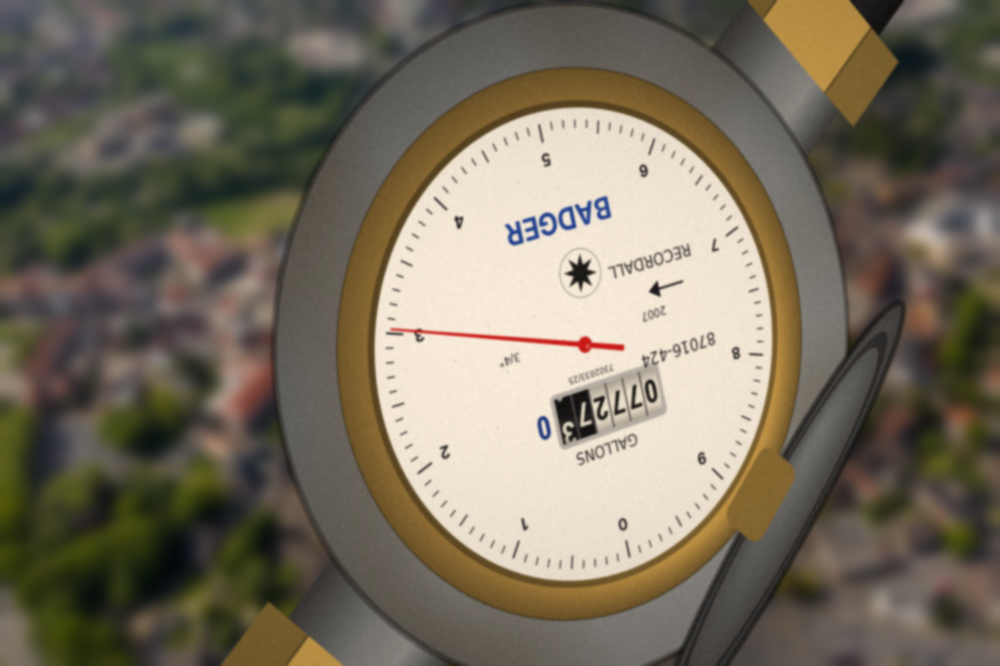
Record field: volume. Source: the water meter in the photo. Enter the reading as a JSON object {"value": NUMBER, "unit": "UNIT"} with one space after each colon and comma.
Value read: {"value": 772733.0, "unit": "gal"}
